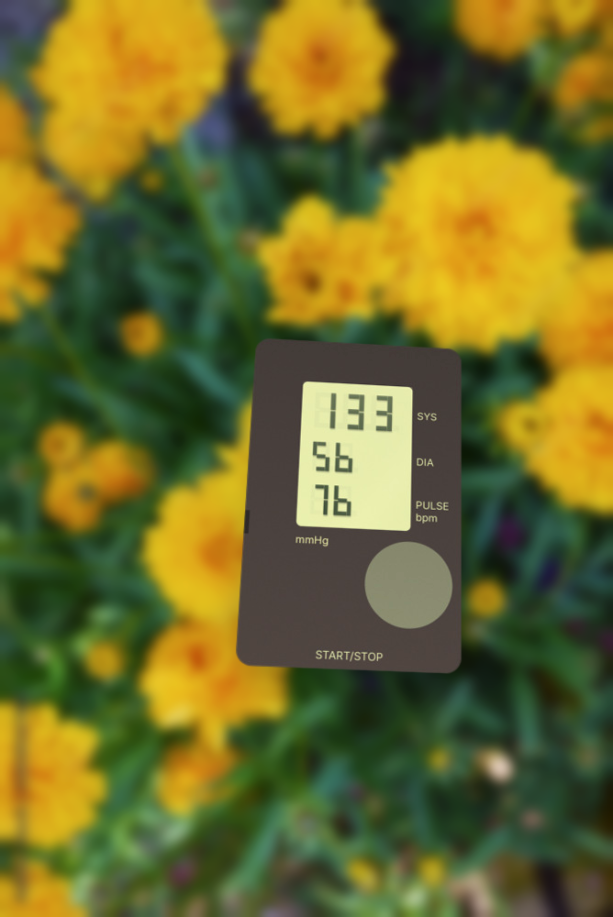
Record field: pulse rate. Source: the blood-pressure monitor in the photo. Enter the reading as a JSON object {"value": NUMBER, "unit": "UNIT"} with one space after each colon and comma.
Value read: {"value": 76, "unit": "bpm"}
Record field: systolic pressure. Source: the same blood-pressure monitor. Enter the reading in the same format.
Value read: {"value": 133, "unit": "mmHg"}
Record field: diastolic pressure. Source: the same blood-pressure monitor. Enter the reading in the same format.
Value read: {"value": 56, "unit": "mmHg"}
